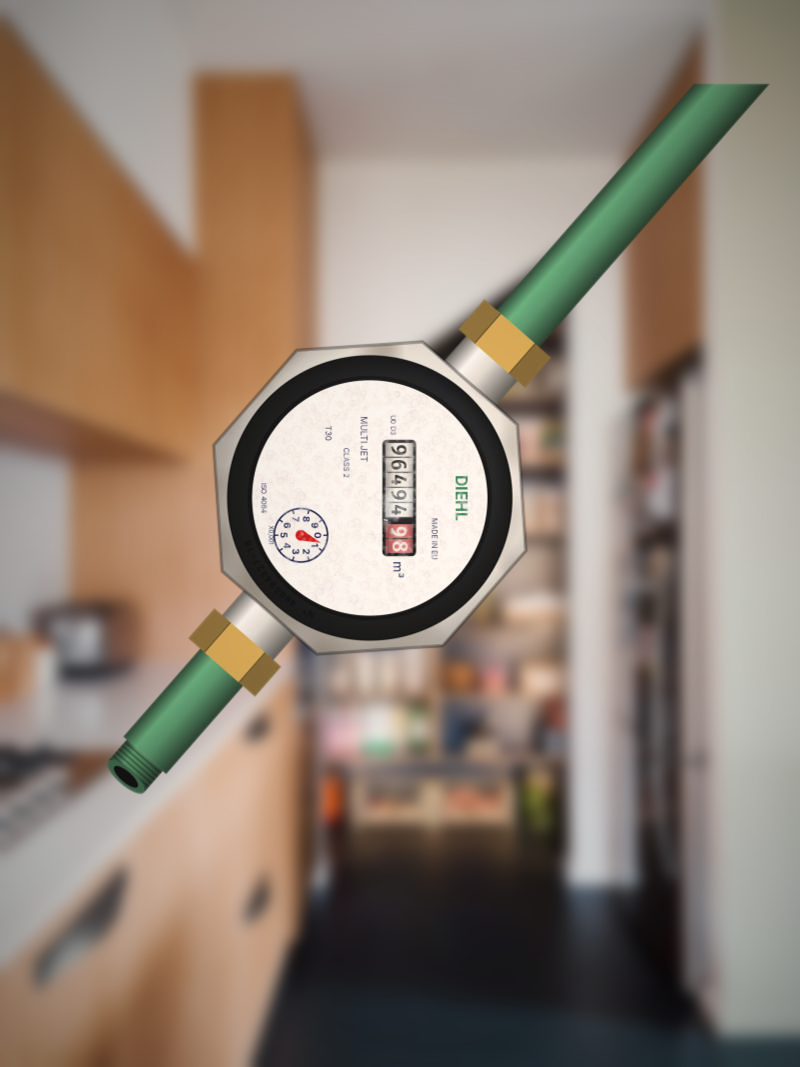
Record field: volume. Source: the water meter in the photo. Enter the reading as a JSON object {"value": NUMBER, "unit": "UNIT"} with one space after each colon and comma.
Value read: {"value": 96494.980, "unit": "m³"}
